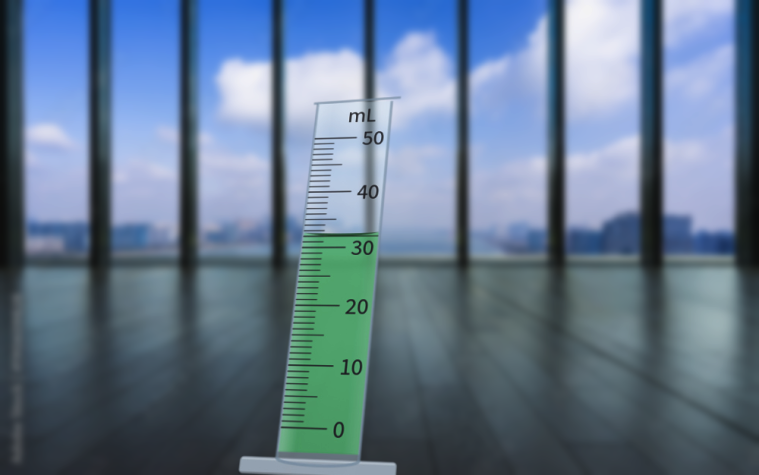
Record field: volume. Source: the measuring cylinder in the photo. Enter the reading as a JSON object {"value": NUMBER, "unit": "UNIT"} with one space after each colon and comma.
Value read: {"value": 32, "unit": "mL"}
